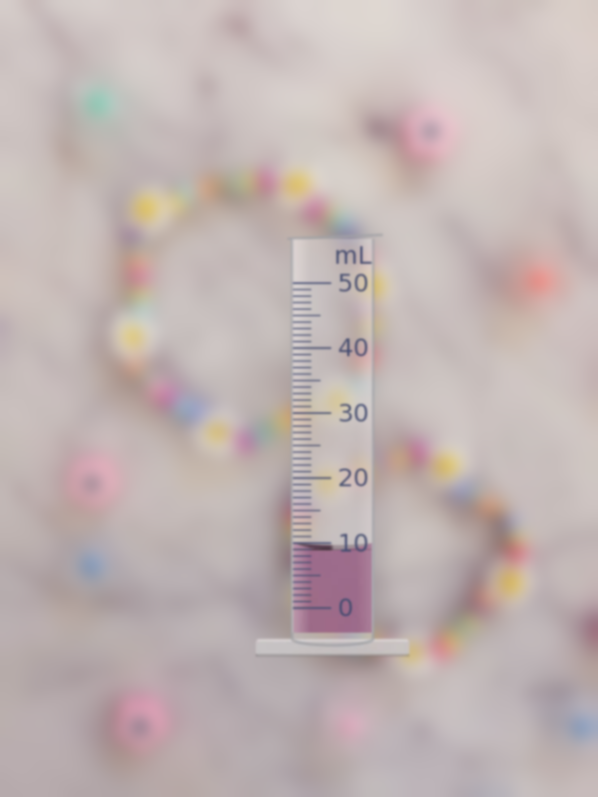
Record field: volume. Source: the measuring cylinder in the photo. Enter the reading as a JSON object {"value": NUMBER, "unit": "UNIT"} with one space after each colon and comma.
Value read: {"value": 9, "unit": "mL"}
